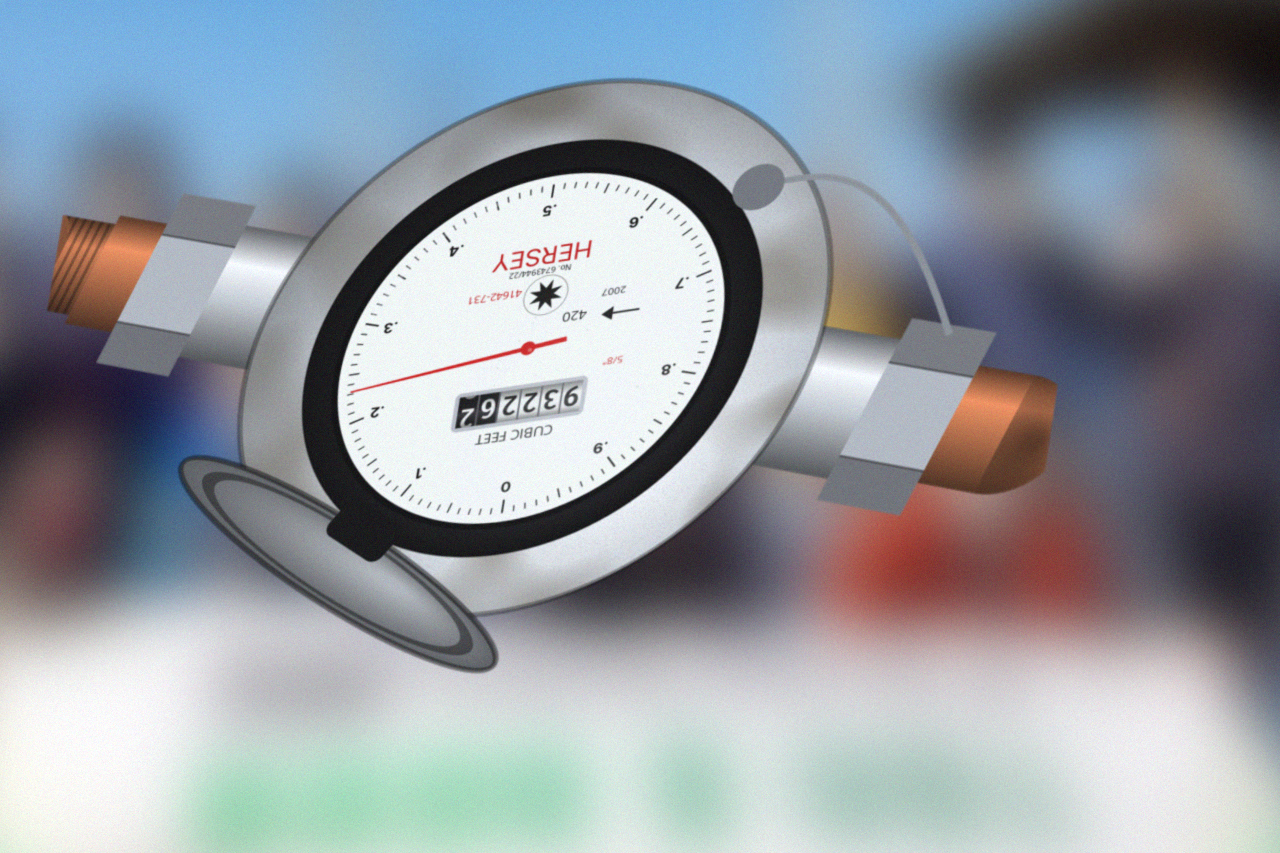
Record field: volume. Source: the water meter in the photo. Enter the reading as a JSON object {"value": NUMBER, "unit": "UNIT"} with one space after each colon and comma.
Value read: {"value": 932262.23, "unit": "ft³"}
